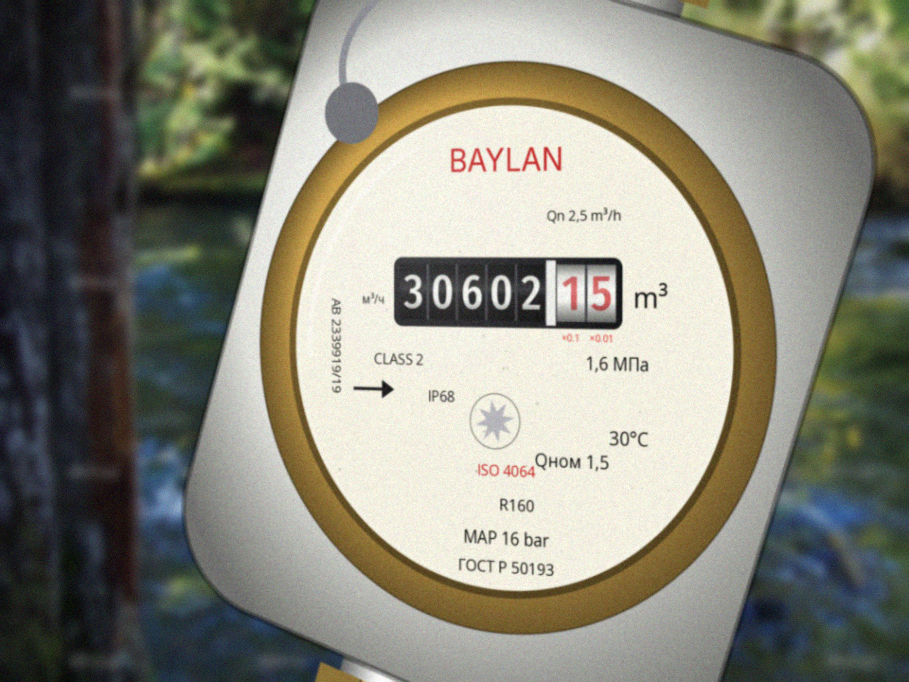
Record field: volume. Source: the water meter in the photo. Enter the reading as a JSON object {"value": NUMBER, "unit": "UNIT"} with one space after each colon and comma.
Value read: {"value": 30602.15, "unit": "m³"}
